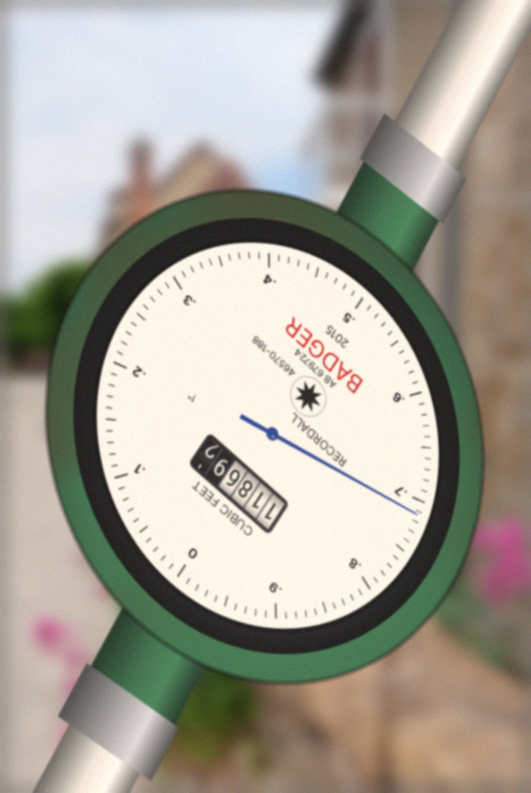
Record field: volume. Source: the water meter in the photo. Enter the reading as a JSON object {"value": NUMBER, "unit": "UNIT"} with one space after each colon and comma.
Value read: {"value": 118691.71, "unit": "ft³"}
